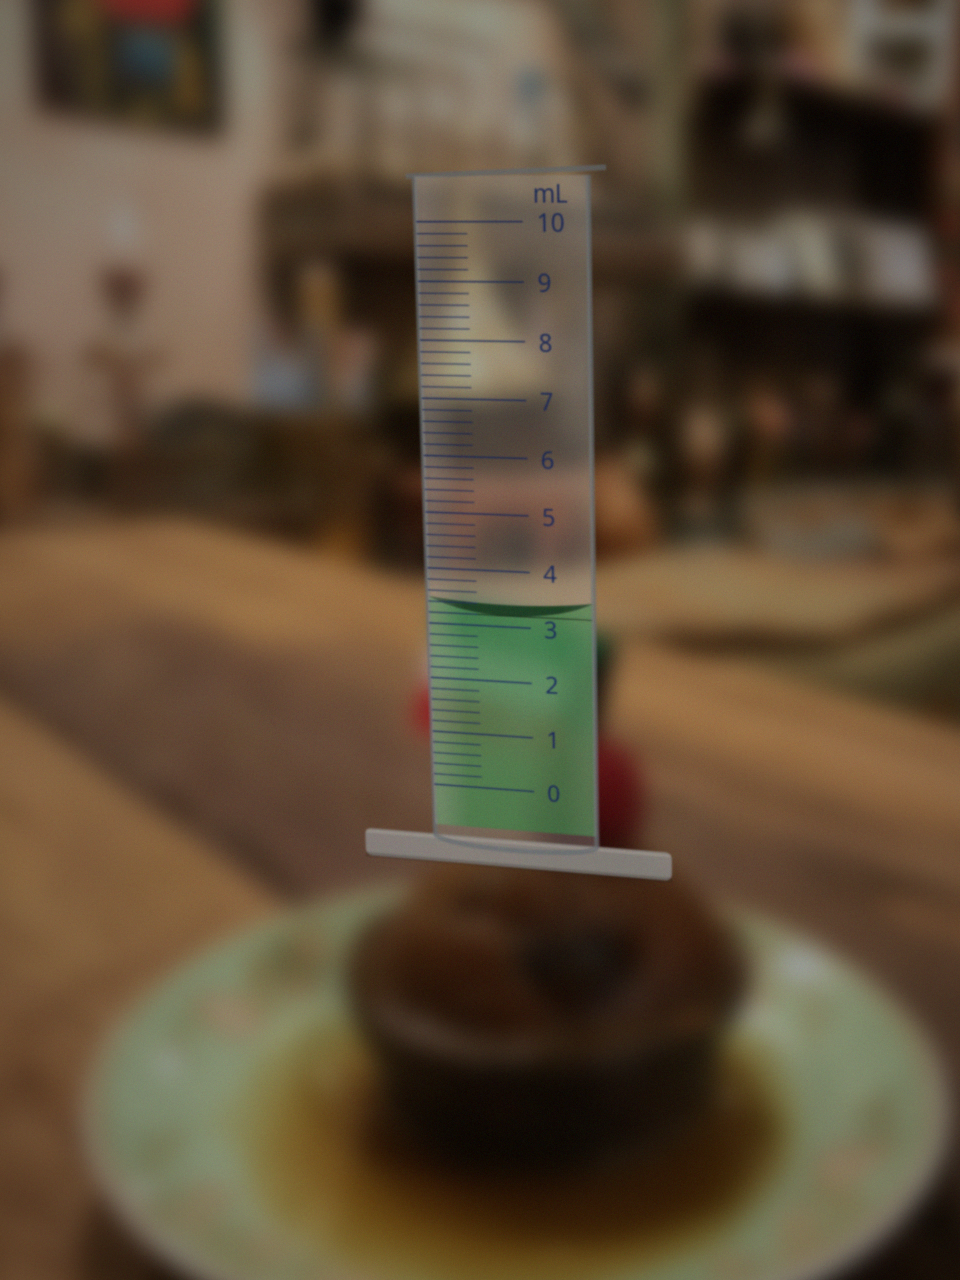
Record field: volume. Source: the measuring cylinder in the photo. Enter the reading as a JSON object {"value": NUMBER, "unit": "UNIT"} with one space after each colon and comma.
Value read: {"value": 3.2, "unit": "mL"}
